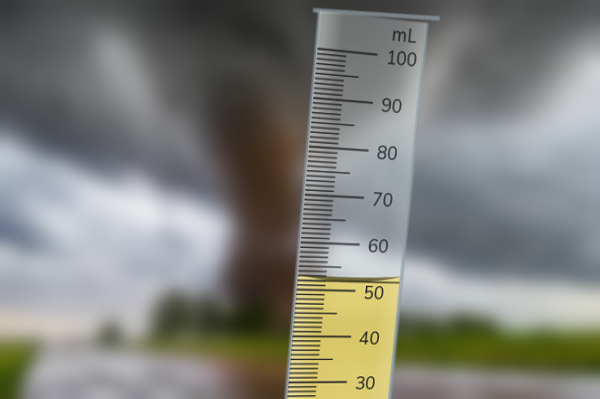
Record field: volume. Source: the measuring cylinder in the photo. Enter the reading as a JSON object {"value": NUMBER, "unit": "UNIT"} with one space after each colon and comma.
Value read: {"value": 52, "unit": "mL"}
